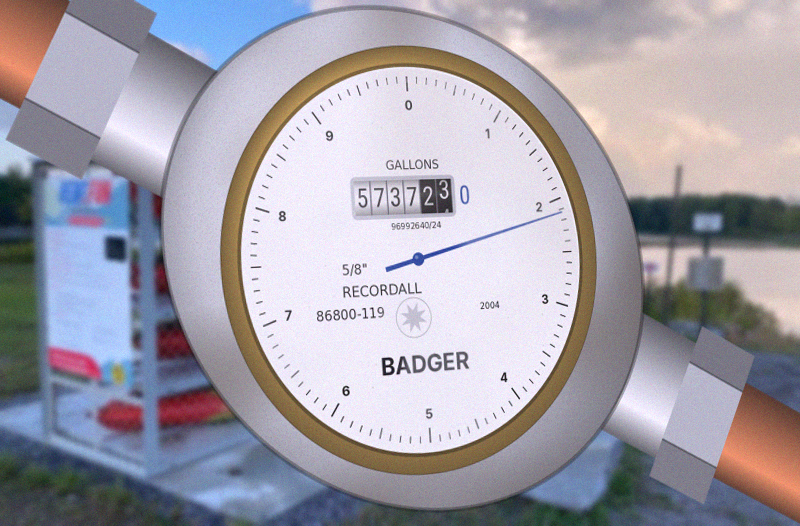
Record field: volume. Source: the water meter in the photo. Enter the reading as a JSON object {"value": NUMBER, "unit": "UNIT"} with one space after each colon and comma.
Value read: {"value": 5737232.1, "unit": "gal"}
